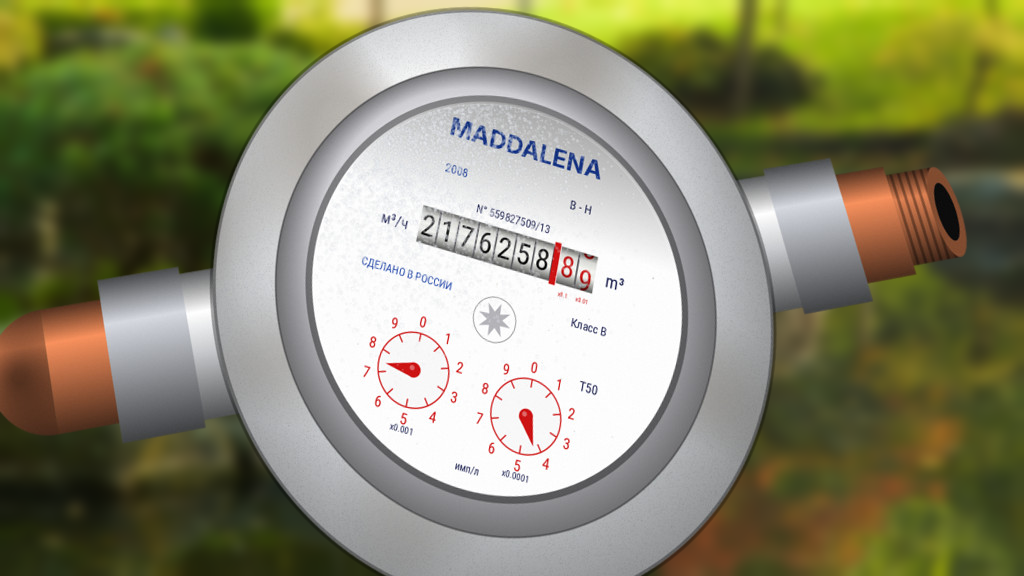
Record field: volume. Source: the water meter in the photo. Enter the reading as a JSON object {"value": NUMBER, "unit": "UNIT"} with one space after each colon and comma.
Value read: {"value": 2176258.8874, "unit": "m³"}
